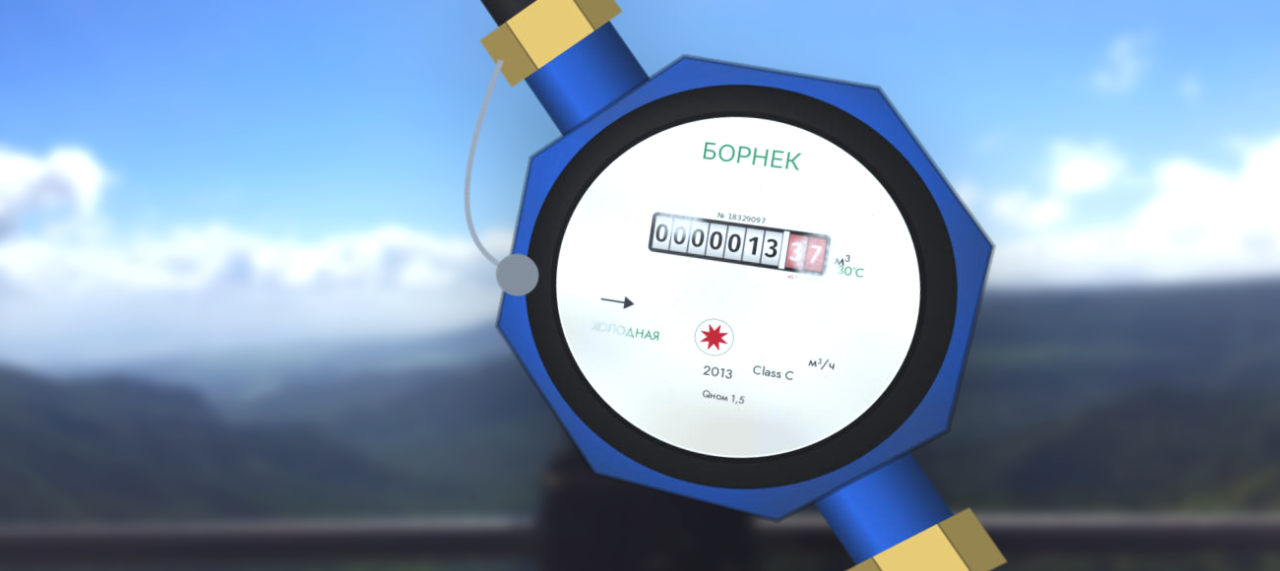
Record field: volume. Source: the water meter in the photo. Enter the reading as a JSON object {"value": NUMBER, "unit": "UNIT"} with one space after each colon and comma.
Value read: {"value": 13.37, "unit": "m³"}
